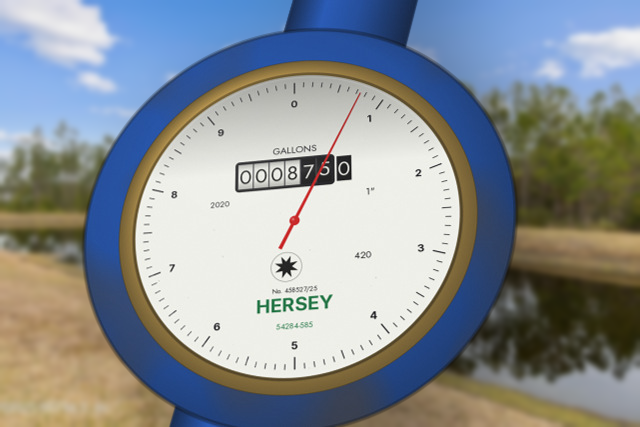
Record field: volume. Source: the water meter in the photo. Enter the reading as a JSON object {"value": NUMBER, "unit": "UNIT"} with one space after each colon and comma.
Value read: {"value": 8750.7, "unit": "gal"}
